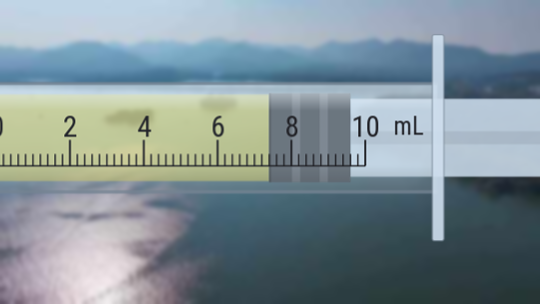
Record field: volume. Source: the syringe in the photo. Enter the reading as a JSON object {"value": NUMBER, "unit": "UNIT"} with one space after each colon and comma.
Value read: {"value": 7.4, "unit": "mL"}
